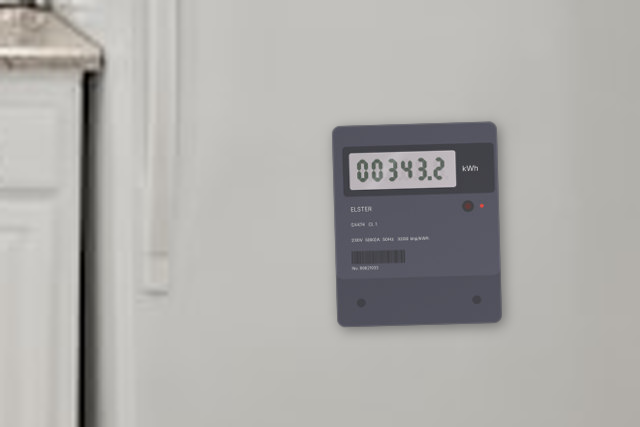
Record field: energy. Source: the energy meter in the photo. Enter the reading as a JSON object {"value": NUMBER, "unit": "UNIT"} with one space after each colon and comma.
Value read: {"value": 343.2, "unit": "kWh"}
